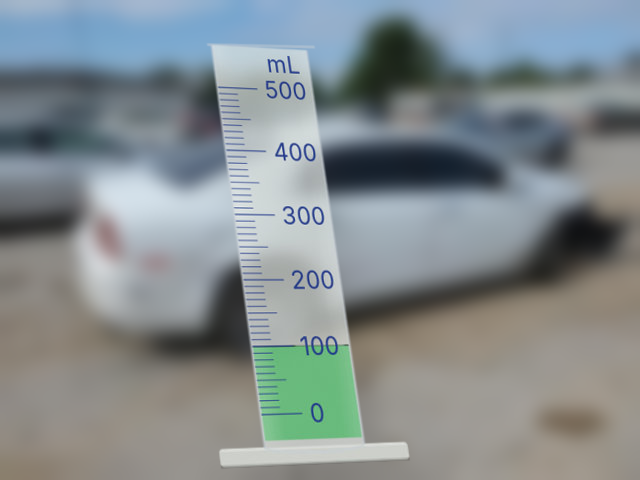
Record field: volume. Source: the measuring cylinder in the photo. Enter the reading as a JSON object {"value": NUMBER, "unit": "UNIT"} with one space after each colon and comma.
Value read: {"value": 100, "unit": "mL"}
